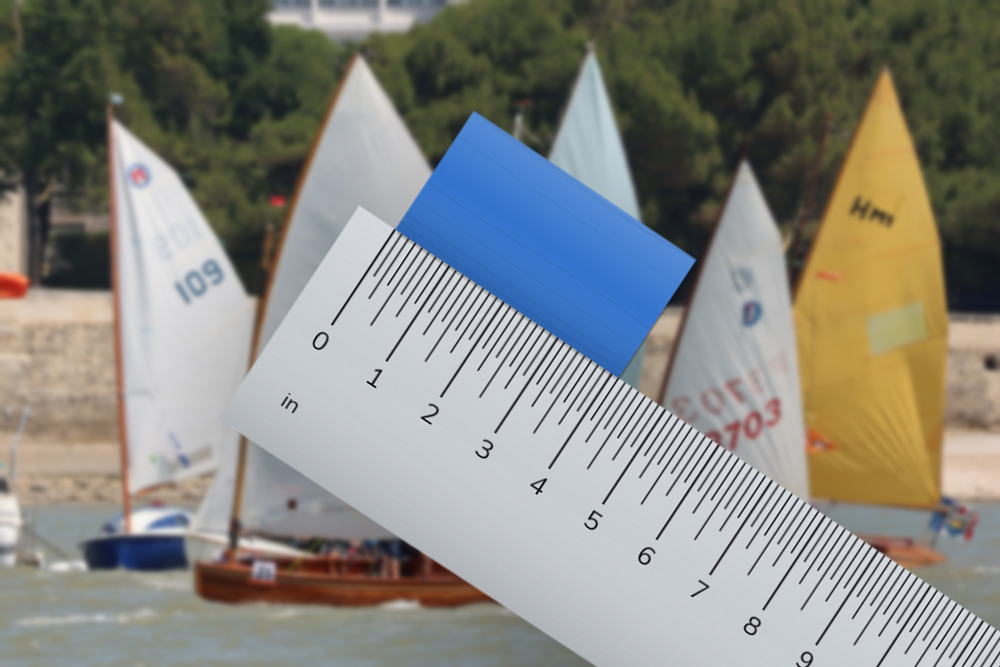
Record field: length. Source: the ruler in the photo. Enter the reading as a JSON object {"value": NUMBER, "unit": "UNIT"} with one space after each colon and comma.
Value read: {"value": 4.125, "unit": "in"}
